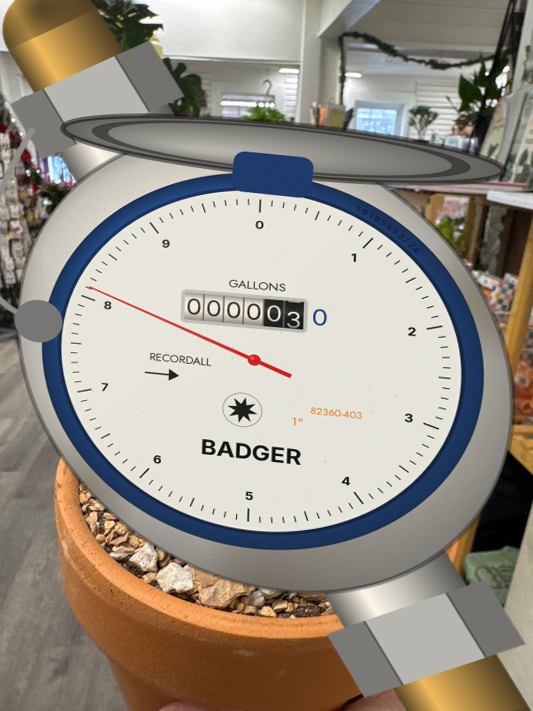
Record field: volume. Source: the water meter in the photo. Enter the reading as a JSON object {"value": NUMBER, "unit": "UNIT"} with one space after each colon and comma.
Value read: {"value": 28.1, "unit": "gal"}
